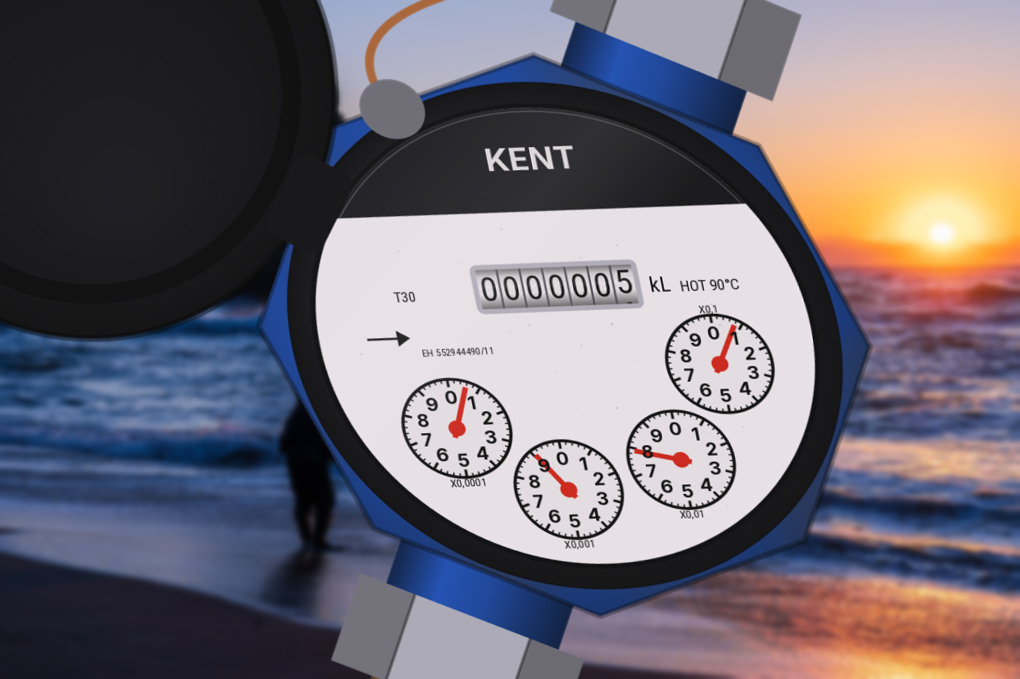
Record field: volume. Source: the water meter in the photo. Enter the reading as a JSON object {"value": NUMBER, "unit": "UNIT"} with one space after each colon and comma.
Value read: {"value": 5.0790, "unit": "kL"}
